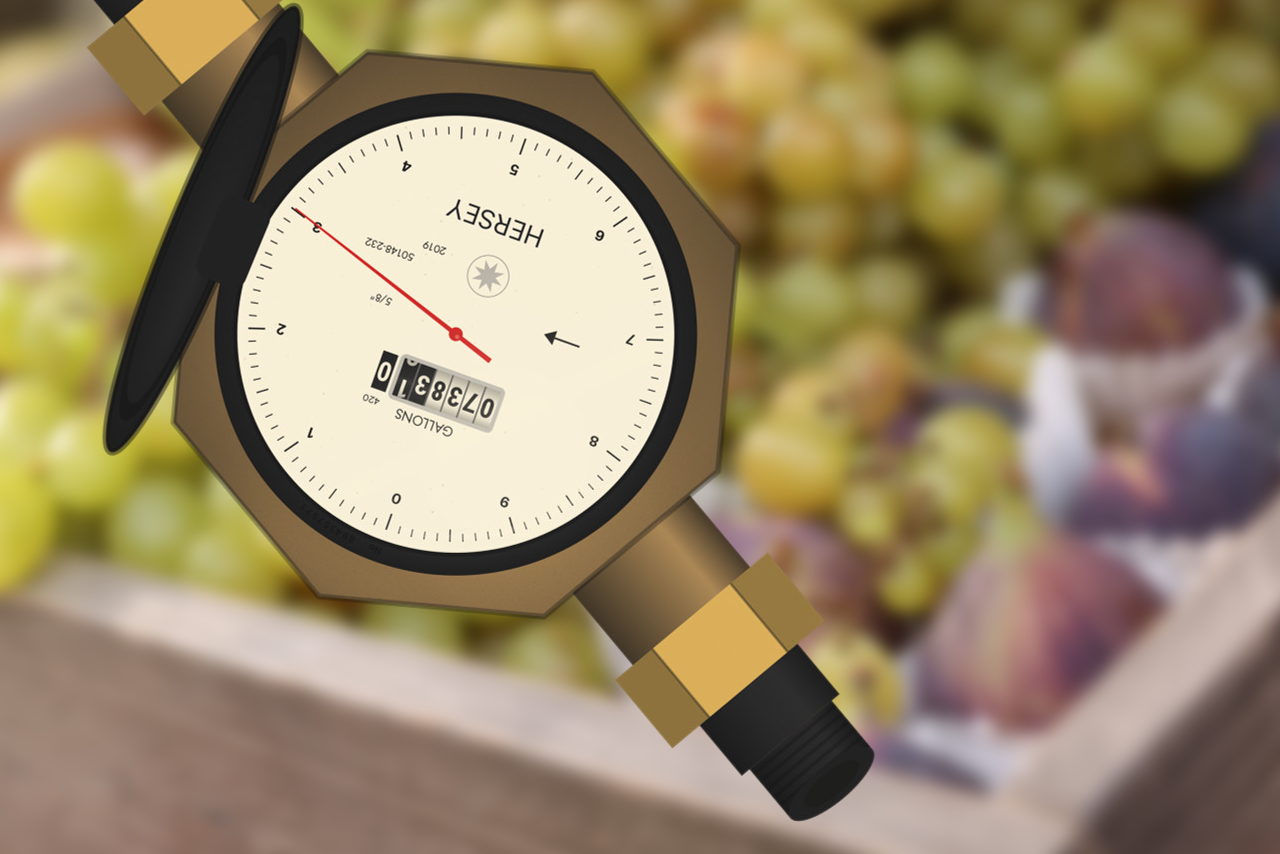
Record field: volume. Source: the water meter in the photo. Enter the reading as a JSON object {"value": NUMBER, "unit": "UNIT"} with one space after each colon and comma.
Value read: {"value": 738313.0, "unit": "gal"}
